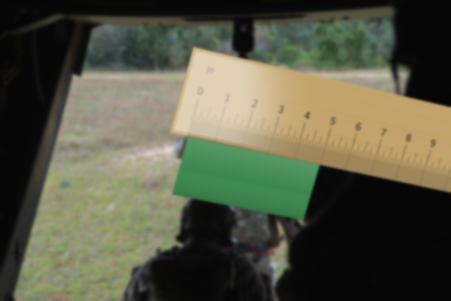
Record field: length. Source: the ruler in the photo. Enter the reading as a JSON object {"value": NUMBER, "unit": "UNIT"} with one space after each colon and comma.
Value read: {"value": 5, "unit": "in"}
